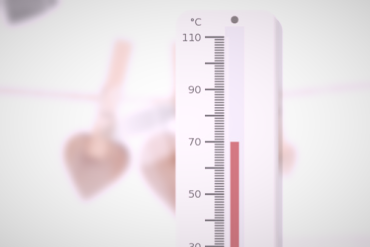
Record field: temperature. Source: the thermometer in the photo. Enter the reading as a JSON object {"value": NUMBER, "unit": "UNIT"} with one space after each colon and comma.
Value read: {"value": 70, "unit": "°C"}
